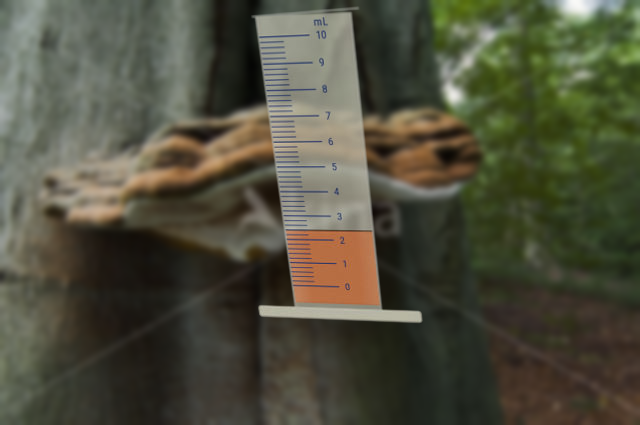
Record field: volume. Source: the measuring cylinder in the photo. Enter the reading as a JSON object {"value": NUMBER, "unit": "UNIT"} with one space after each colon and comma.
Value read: {"value": 2.4, "unit": "mL"}
